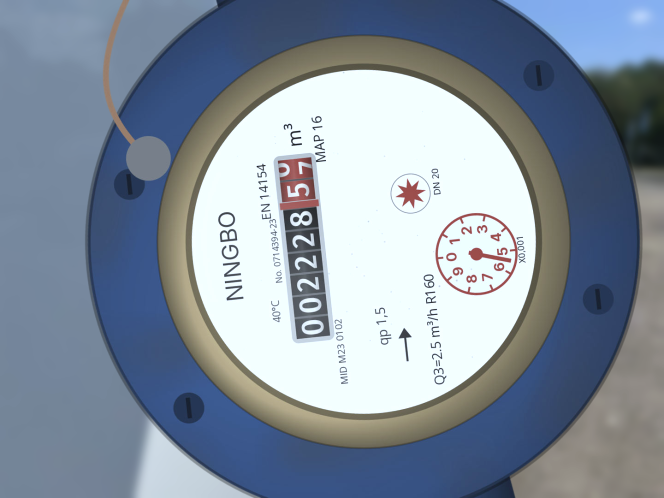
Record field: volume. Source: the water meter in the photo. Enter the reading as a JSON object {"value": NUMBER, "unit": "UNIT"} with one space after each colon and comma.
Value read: {"value": 2228.565, "unit": "m³"}
